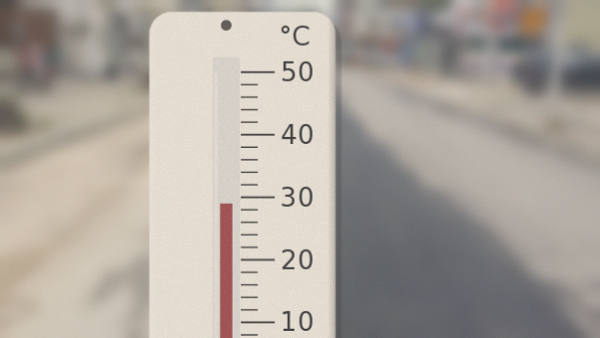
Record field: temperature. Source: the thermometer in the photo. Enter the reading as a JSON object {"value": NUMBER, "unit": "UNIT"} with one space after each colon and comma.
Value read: {"value": 29, "unit": "°C"}
